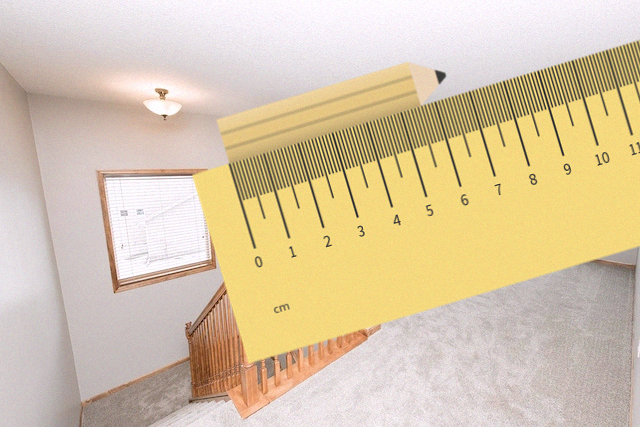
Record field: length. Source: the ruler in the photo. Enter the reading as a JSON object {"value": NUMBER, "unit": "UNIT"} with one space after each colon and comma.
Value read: {"value": 6.5, "unit": "cm"}
